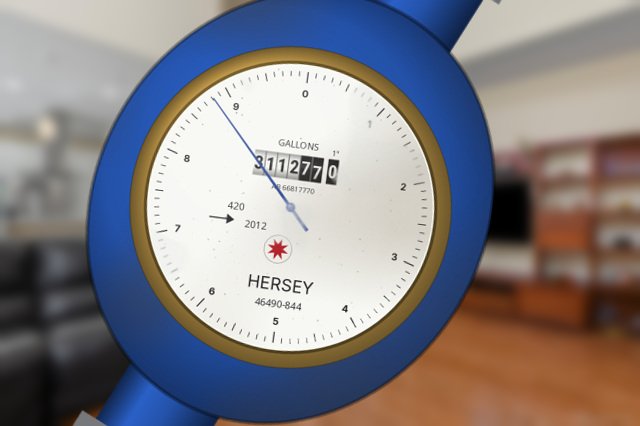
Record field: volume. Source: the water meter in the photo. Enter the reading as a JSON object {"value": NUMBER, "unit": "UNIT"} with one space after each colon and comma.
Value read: {"value": 3112768.8, "unit": "gal"}
